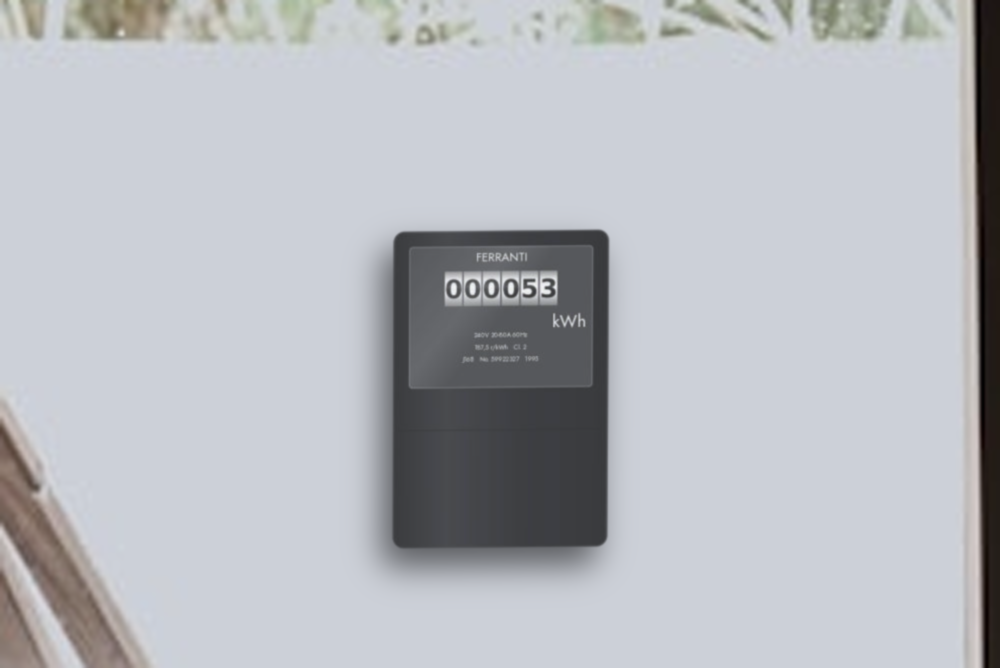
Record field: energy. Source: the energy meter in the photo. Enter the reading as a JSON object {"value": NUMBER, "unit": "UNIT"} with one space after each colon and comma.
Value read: {"value": 53, "unit": "kWh"}
